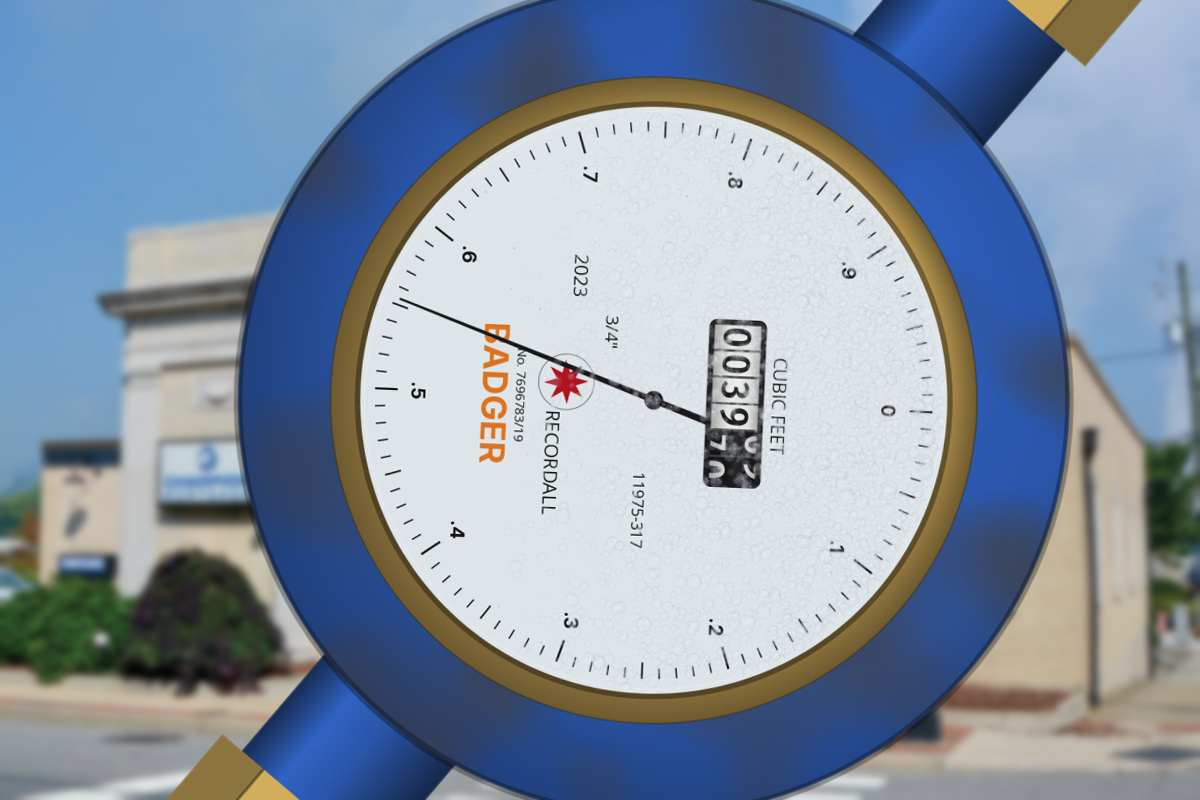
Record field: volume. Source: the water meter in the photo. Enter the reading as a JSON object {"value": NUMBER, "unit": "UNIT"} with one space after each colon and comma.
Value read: {"value": 3969.55, "unit": "ft³"}
